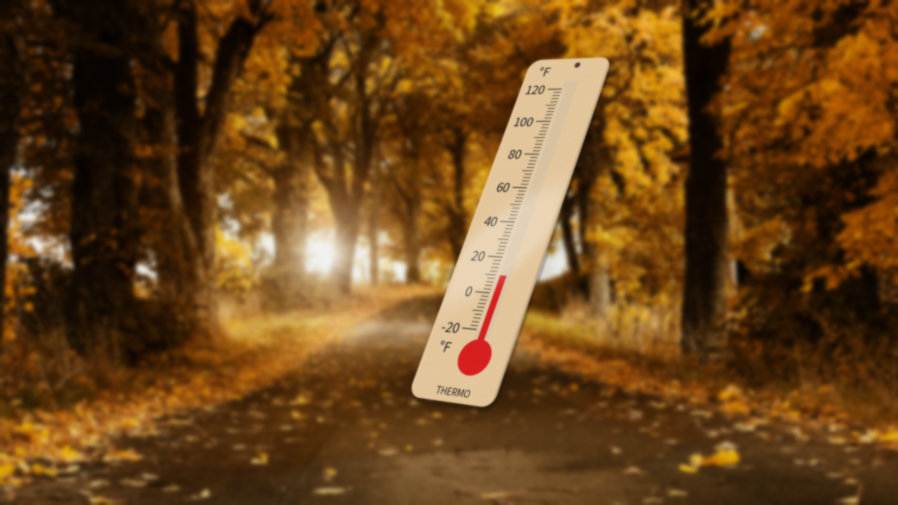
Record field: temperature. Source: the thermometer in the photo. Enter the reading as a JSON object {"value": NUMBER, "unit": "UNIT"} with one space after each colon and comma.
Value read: {"value": 10, "unit": "°F"}
